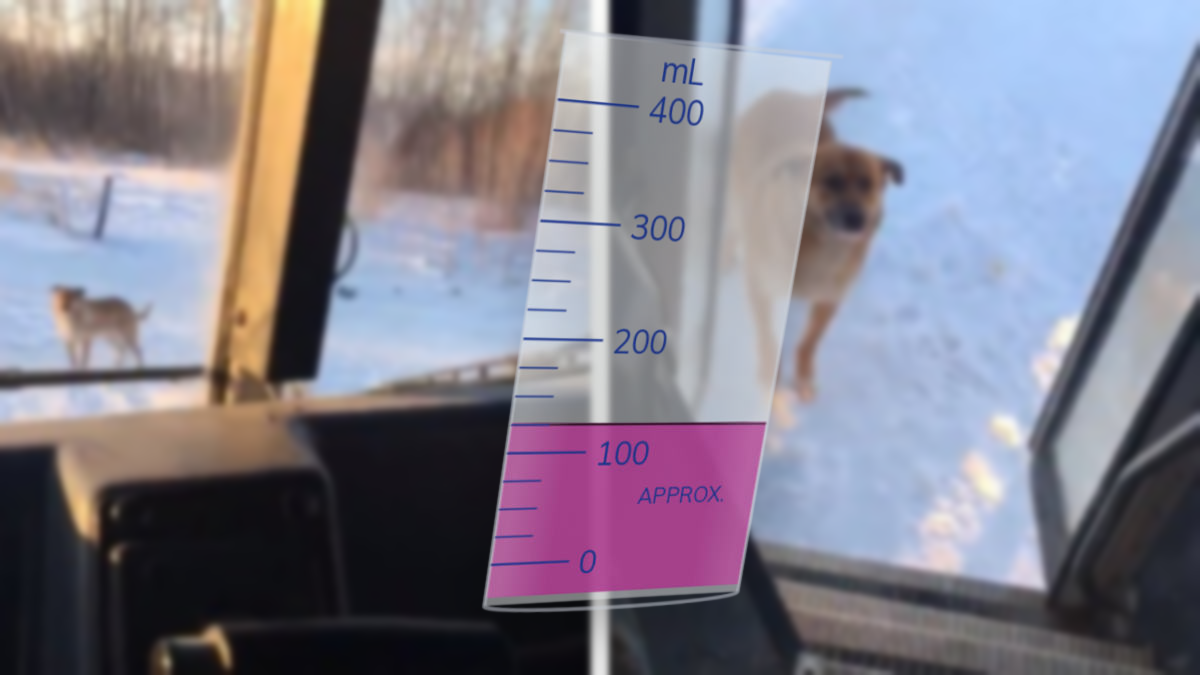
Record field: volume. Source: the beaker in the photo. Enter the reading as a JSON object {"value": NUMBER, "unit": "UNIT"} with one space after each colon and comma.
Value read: {"value": 125, "unit": "mL"}
